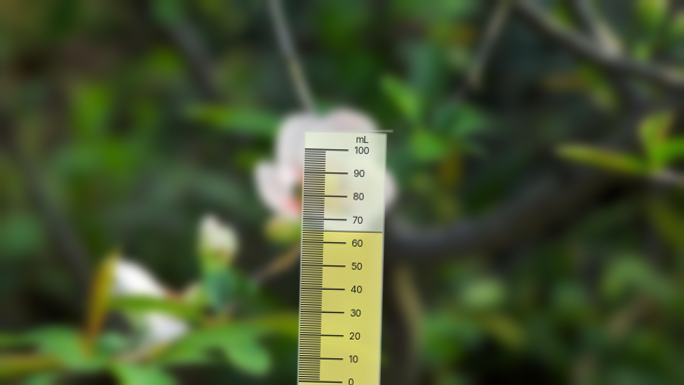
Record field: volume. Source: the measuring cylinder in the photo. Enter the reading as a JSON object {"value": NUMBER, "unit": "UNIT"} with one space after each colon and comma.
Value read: {"value": 65, "unit": "mL"}
